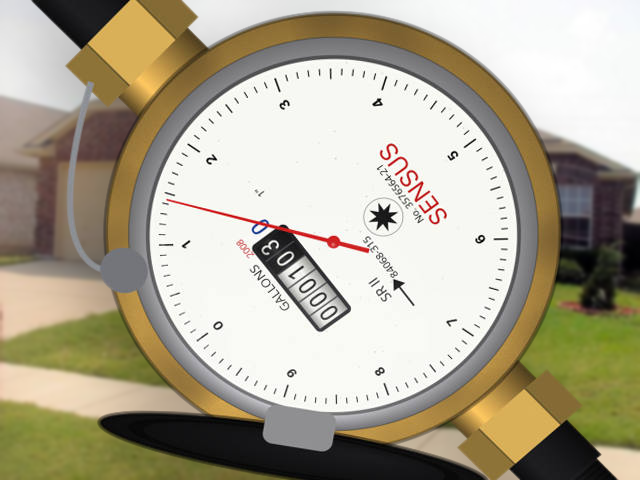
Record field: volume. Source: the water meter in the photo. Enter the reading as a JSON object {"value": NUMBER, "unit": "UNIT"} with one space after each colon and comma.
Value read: {"value": 1031.4, "unit": "gal"}
